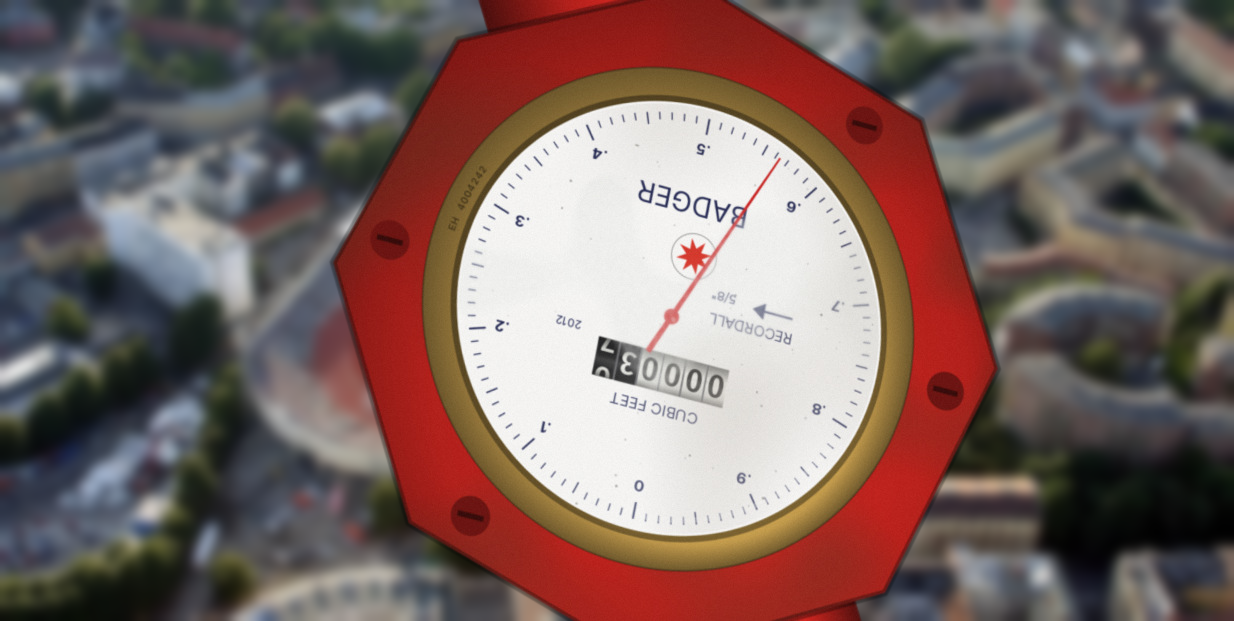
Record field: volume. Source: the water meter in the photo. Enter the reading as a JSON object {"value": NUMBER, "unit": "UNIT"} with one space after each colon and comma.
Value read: {"value": 36.56, "unit": "ft³"}
